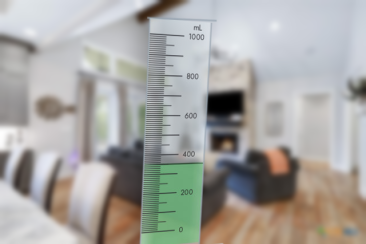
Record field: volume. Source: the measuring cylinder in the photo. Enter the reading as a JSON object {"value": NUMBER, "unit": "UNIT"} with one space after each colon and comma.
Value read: {"value": 350, "unit": "mL"}
